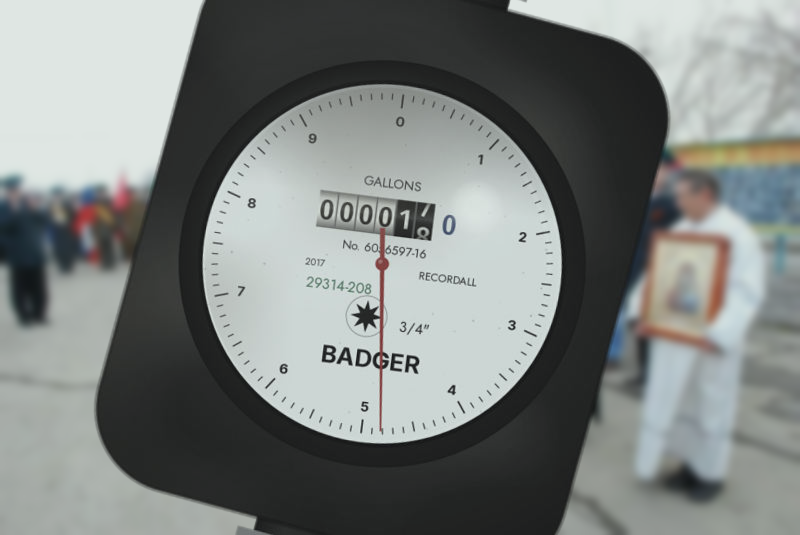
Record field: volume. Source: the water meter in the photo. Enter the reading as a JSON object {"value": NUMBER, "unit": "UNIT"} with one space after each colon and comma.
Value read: {"value": 174.8, "unit": "gal"}
